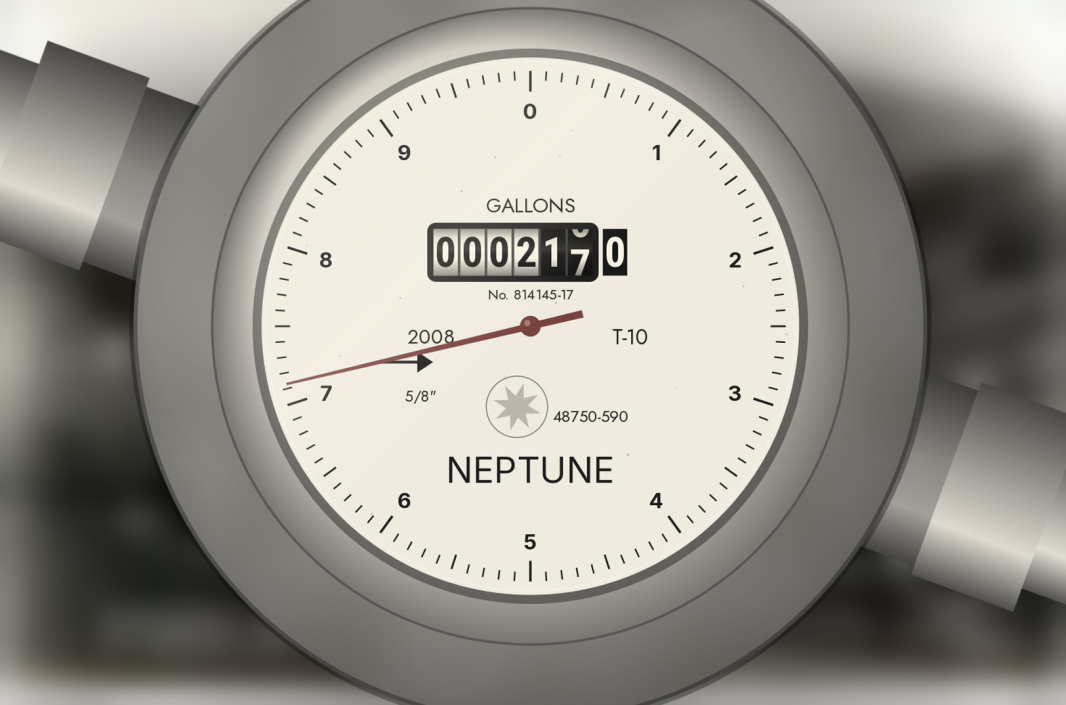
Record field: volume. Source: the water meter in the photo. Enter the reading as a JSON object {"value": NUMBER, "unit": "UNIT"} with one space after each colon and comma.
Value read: {"value": 2167.1, "unit": "gal"}
